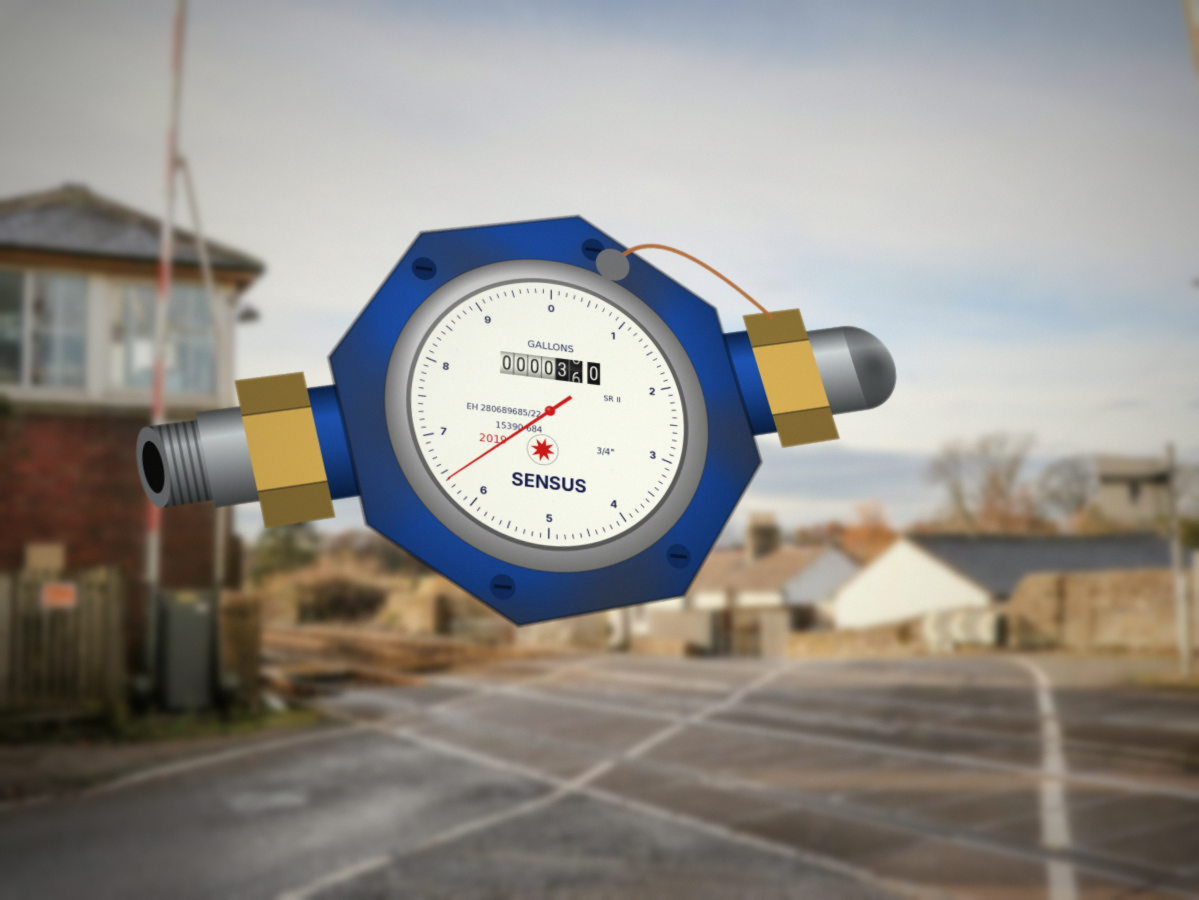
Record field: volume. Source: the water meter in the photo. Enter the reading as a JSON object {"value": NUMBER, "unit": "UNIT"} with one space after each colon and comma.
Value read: {"value": 356.4, "unit": "gal"}
